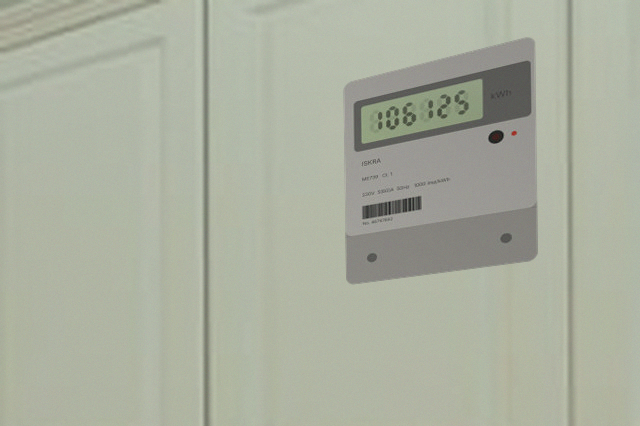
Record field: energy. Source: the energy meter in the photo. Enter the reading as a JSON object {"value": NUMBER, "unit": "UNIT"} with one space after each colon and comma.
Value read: {"value": 106125, "unit": "kWh"}
